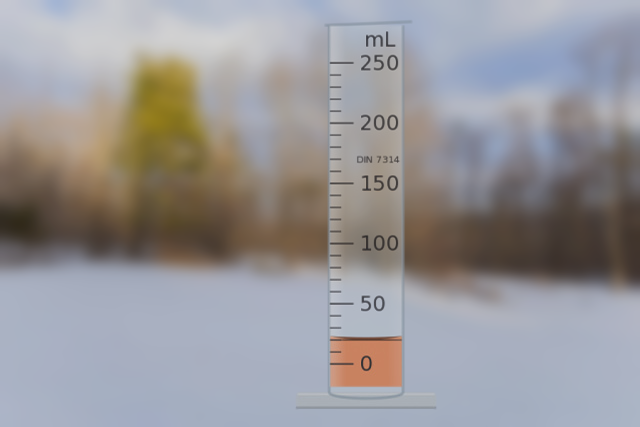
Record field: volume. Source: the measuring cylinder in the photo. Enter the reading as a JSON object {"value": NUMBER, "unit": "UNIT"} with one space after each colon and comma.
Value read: {"value": 20, "unit": "mL"}
